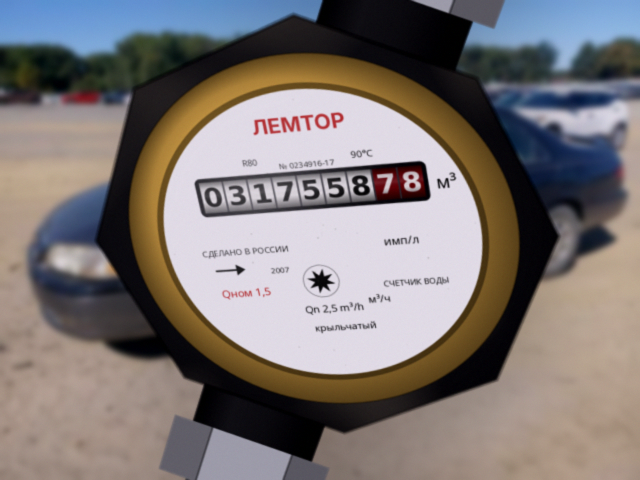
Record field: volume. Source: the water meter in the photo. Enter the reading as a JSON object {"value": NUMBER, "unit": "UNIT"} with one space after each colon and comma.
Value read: {"value": 317558.78, "unit": "m³"}
